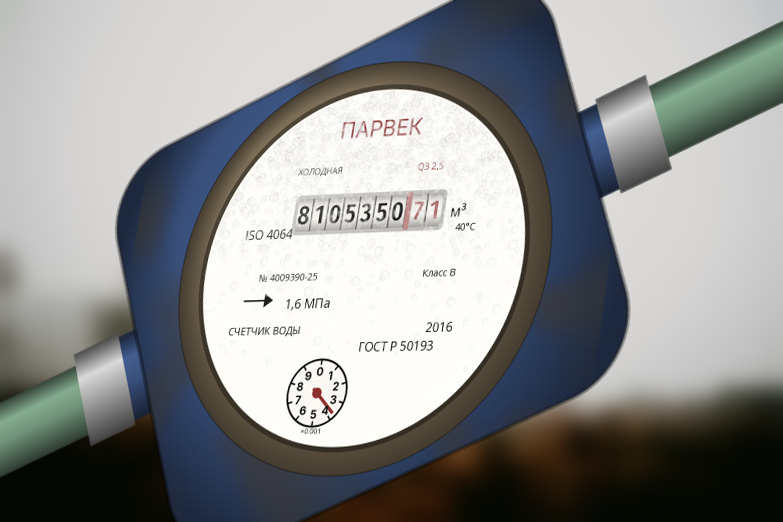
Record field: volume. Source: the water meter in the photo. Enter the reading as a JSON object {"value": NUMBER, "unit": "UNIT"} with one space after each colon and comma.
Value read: {"value": 8105350.713, "unit": "m³"}
